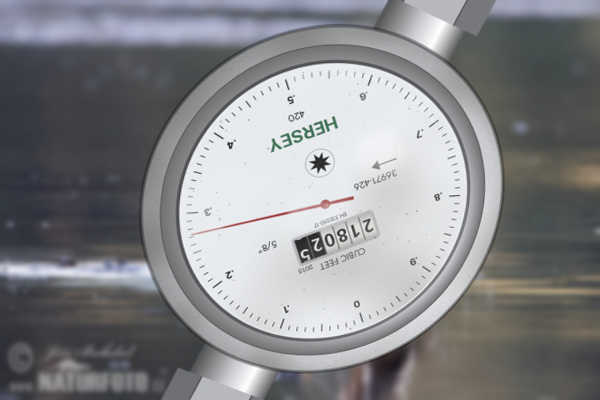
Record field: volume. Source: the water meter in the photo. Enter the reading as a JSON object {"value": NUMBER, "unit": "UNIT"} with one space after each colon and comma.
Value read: {"value": 218025.27, "unit": "ft³"}
